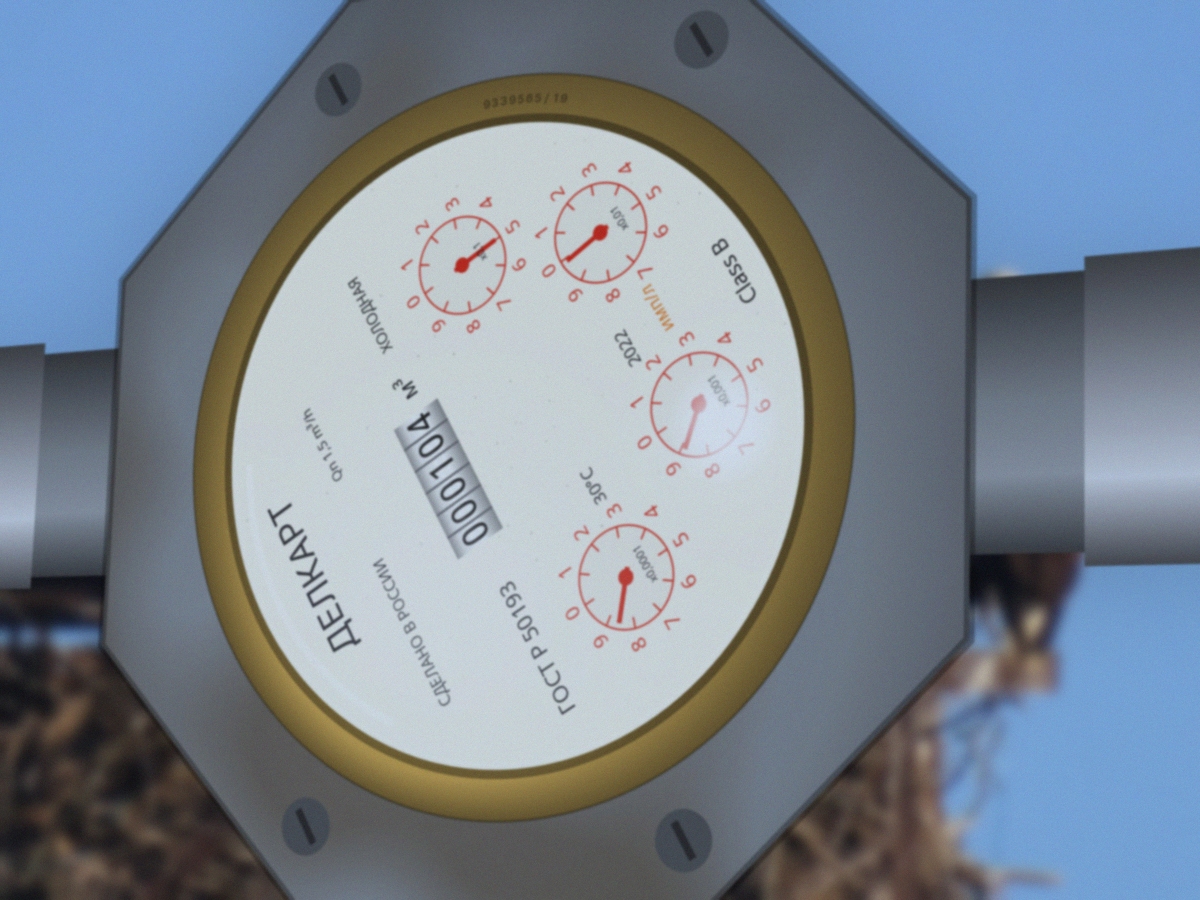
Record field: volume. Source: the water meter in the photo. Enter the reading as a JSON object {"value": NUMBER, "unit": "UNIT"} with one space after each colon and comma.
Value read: {"value": 104.4988, "unit": "m³"}
